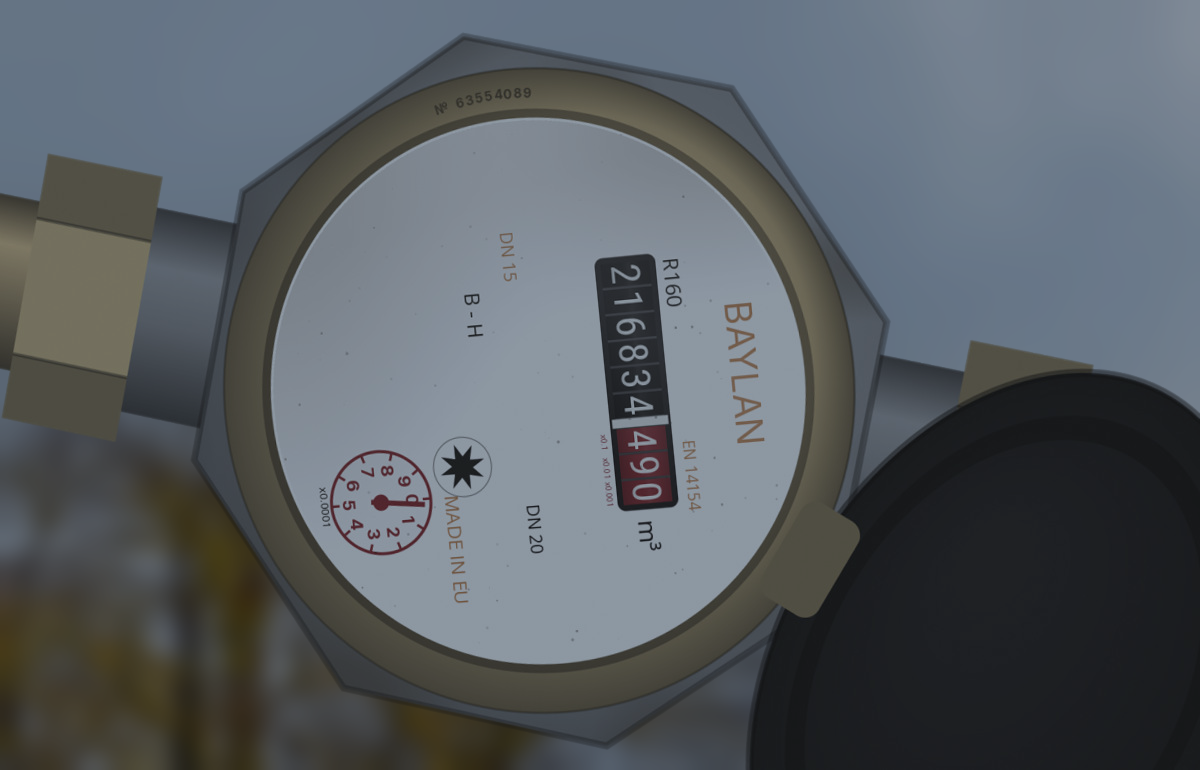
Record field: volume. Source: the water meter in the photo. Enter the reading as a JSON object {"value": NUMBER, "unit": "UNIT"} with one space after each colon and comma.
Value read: {"value": 216834.4900, "unit": "m³"}
